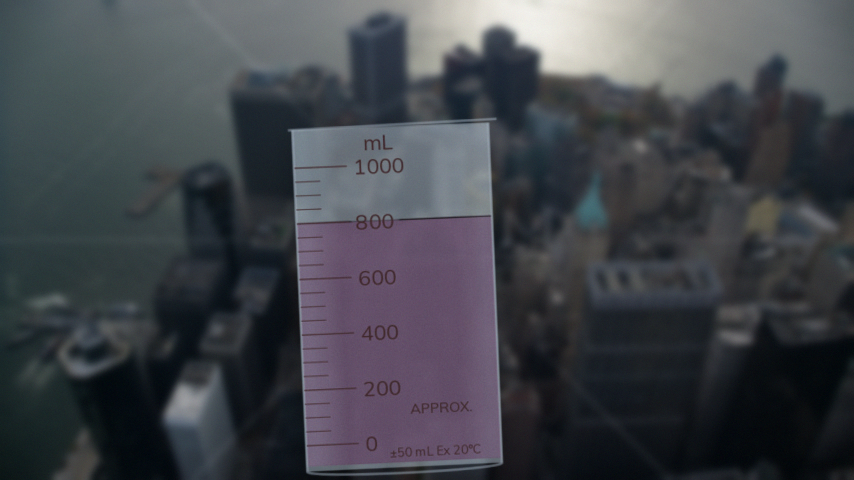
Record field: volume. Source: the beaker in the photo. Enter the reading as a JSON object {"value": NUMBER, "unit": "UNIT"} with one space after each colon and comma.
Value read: {"value": 800, "unit": "mL"}
